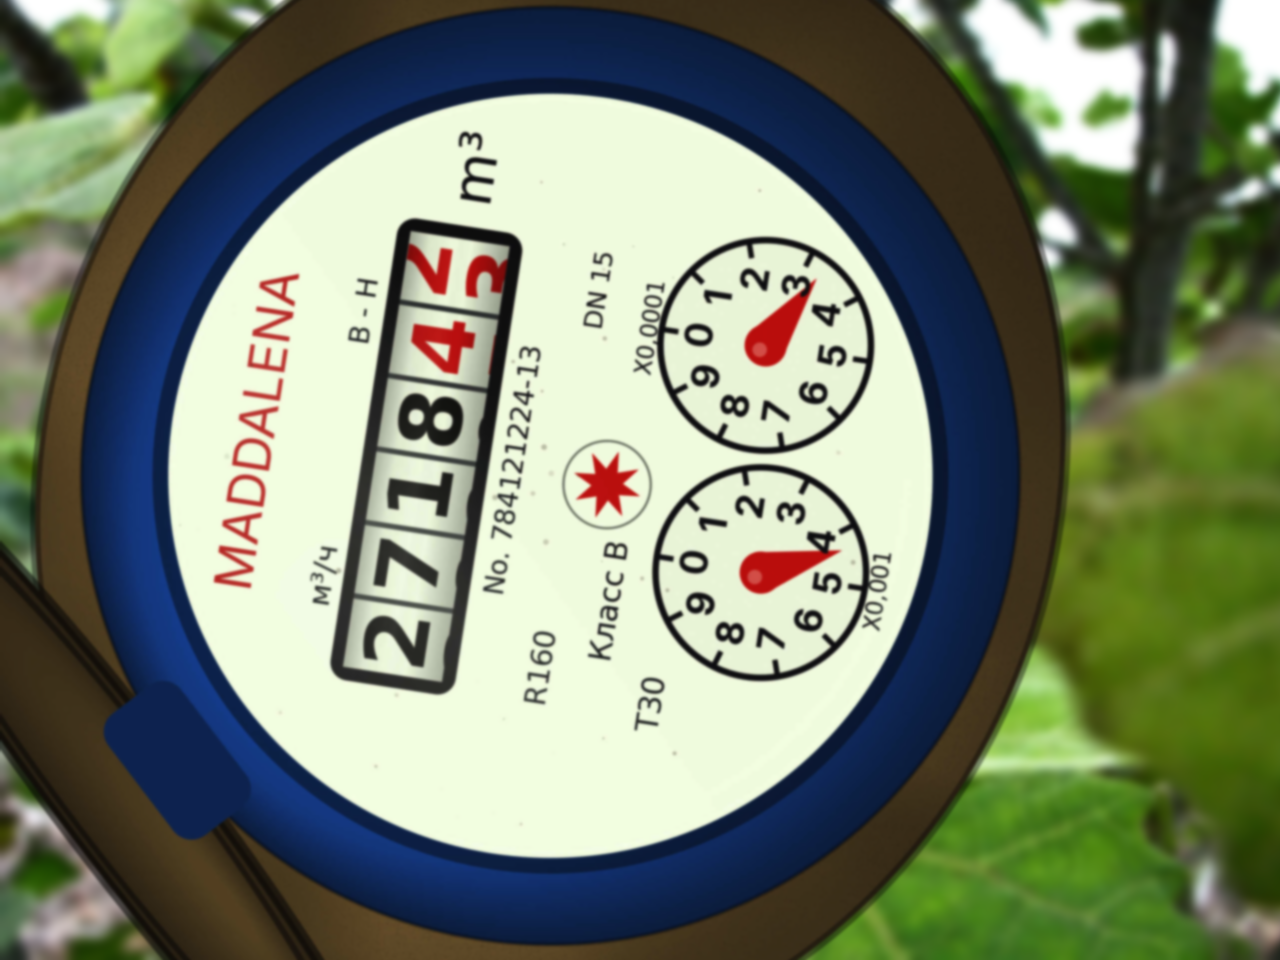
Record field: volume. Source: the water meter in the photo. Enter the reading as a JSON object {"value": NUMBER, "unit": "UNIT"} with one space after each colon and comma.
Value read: {"value": 2718.4243, "unit": "m³"}
